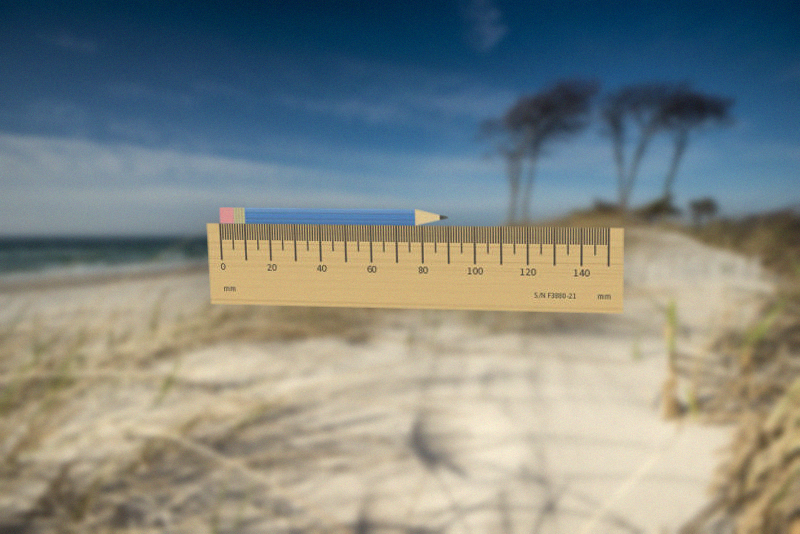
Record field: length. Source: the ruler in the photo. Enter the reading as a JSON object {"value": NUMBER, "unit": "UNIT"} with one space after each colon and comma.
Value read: {"value": 90, "unit": "mm"}
